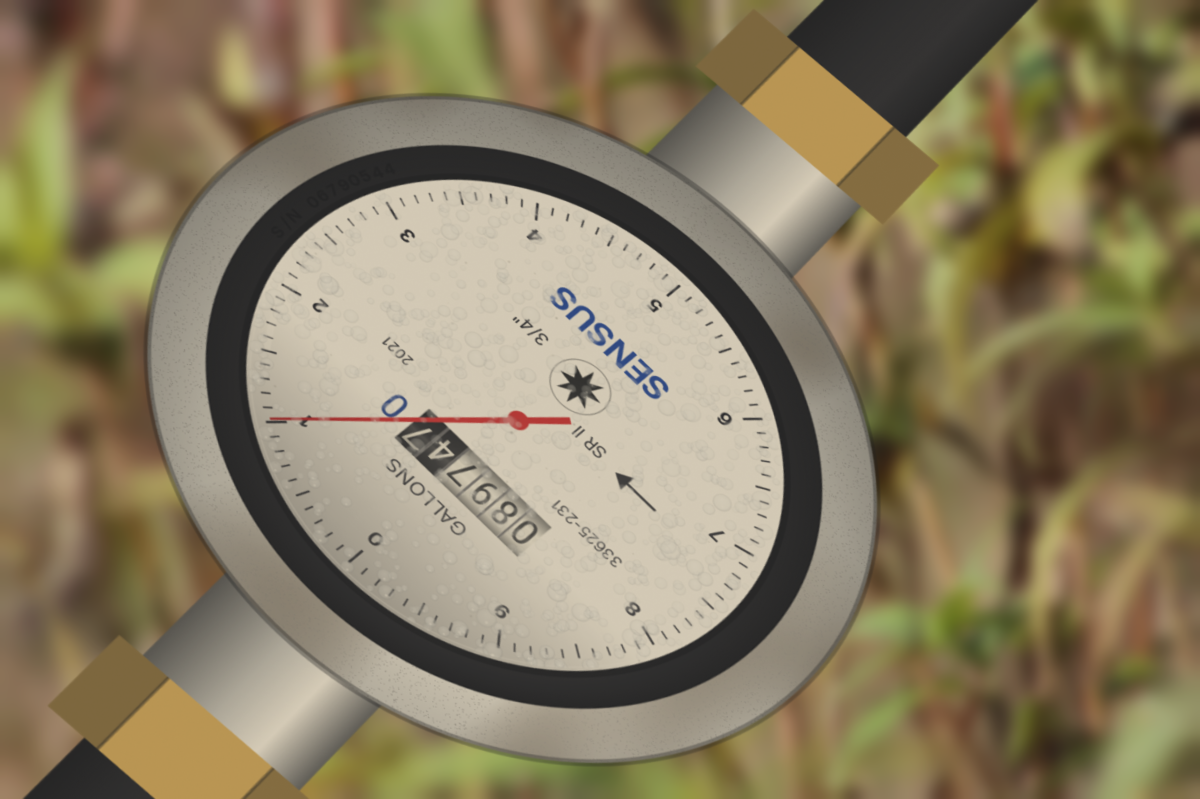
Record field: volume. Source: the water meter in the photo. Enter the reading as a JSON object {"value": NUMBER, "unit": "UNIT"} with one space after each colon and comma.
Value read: {"value": 897471.0, "unit": "gal"}
